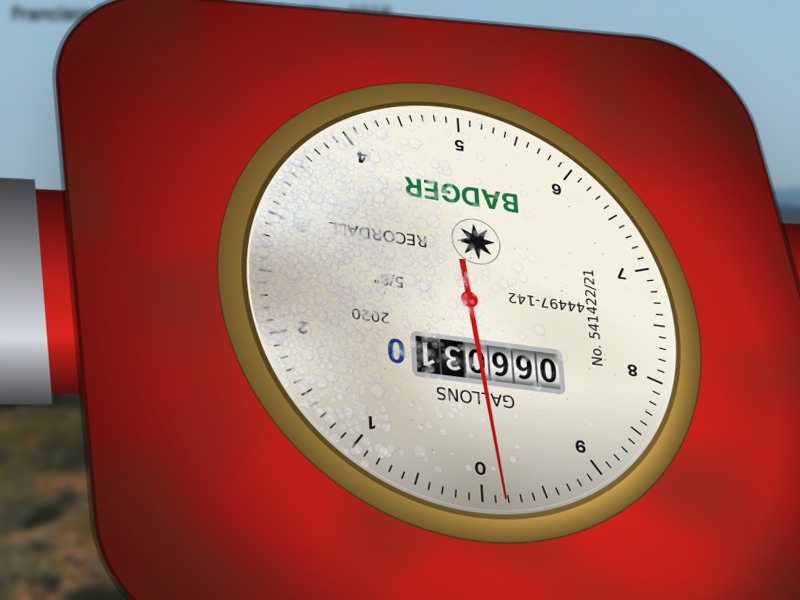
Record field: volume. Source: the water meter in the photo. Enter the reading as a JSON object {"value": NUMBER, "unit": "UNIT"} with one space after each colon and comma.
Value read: {"value": 660309.8, "unit": "gal"}
